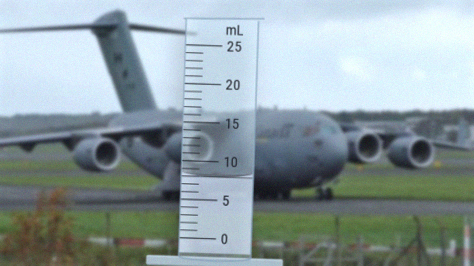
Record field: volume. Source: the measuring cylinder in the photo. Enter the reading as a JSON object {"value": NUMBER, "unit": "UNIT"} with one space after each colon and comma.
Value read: {"value": 8, "unit": "mL"}
